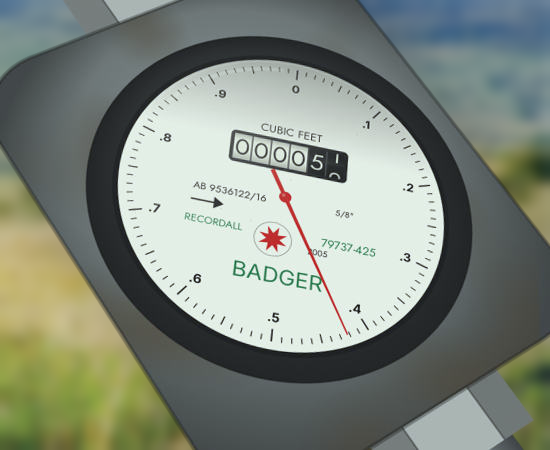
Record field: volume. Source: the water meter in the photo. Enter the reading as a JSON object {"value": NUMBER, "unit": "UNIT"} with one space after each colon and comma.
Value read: {"value": 51.42, "unit": "ft³"}
